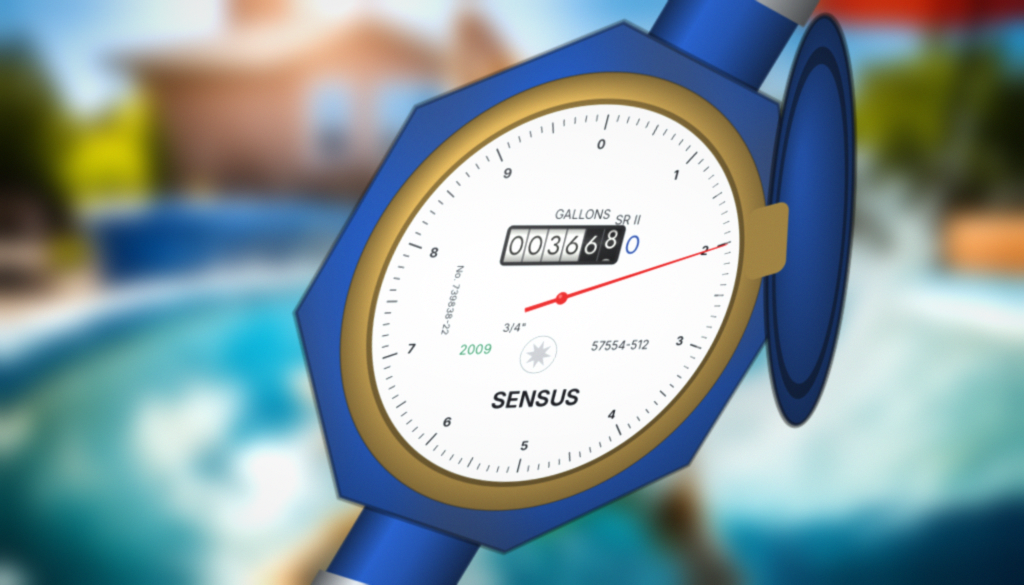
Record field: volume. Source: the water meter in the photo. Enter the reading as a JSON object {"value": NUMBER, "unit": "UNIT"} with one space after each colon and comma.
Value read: {"value": 36682.0, "unit": "gal"}
